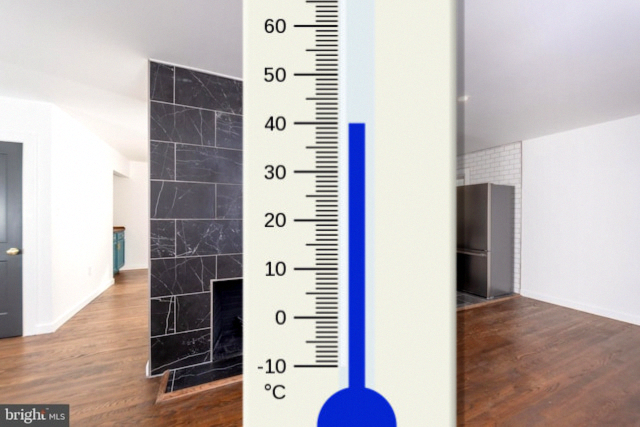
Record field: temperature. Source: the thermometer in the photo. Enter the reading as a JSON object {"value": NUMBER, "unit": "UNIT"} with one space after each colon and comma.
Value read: {"value": 40, "unit": "°C"}
